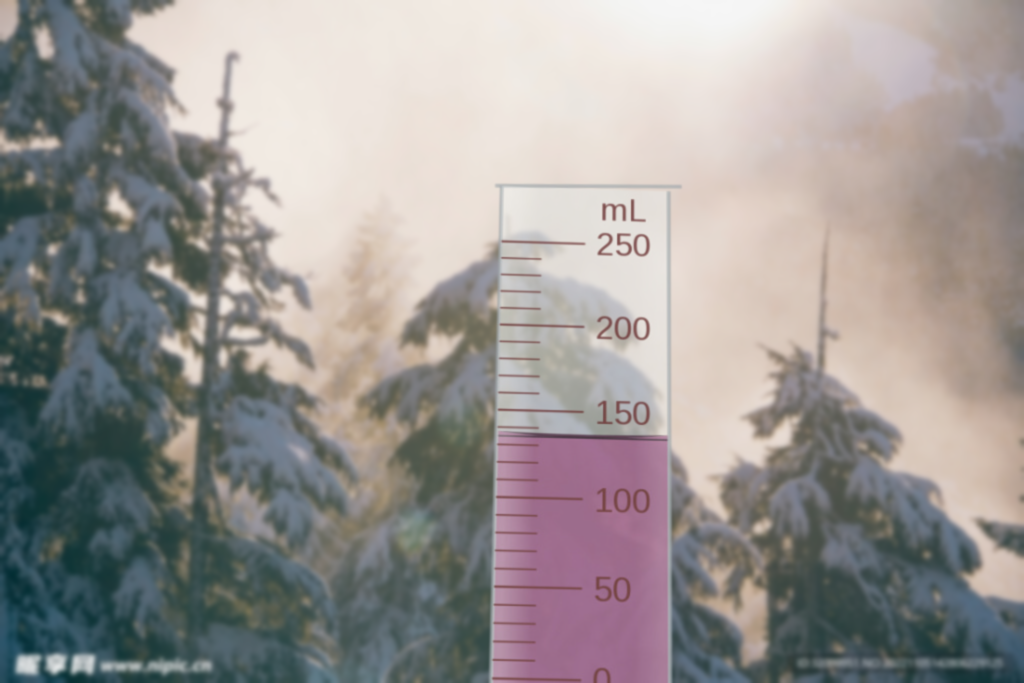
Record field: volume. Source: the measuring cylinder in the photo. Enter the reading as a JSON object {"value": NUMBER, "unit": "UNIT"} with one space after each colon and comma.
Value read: {"value": 135, "unit": "mL"}
